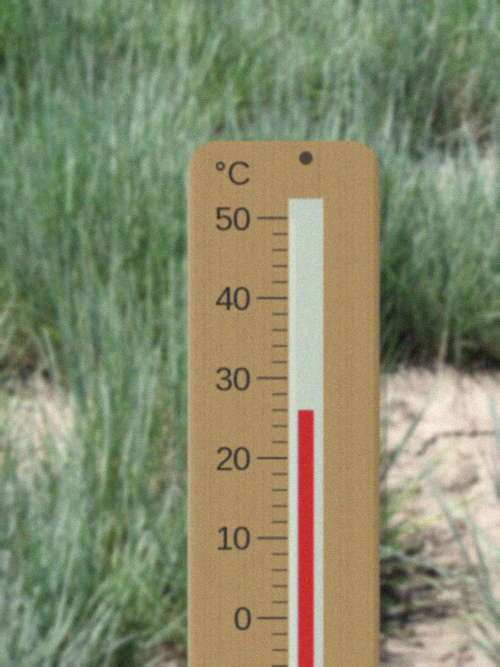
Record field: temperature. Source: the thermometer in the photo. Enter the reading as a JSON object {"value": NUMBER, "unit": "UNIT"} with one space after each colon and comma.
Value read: {"value": 26, "unit": "°C"}
